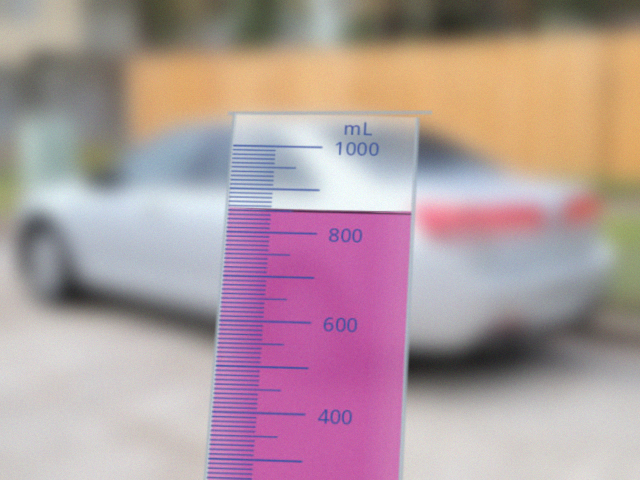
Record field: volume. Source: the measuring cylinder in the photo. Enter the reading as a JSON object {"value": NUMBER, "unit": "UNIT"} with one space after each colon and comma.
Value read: {"value": 850, "unit": "mL"}
